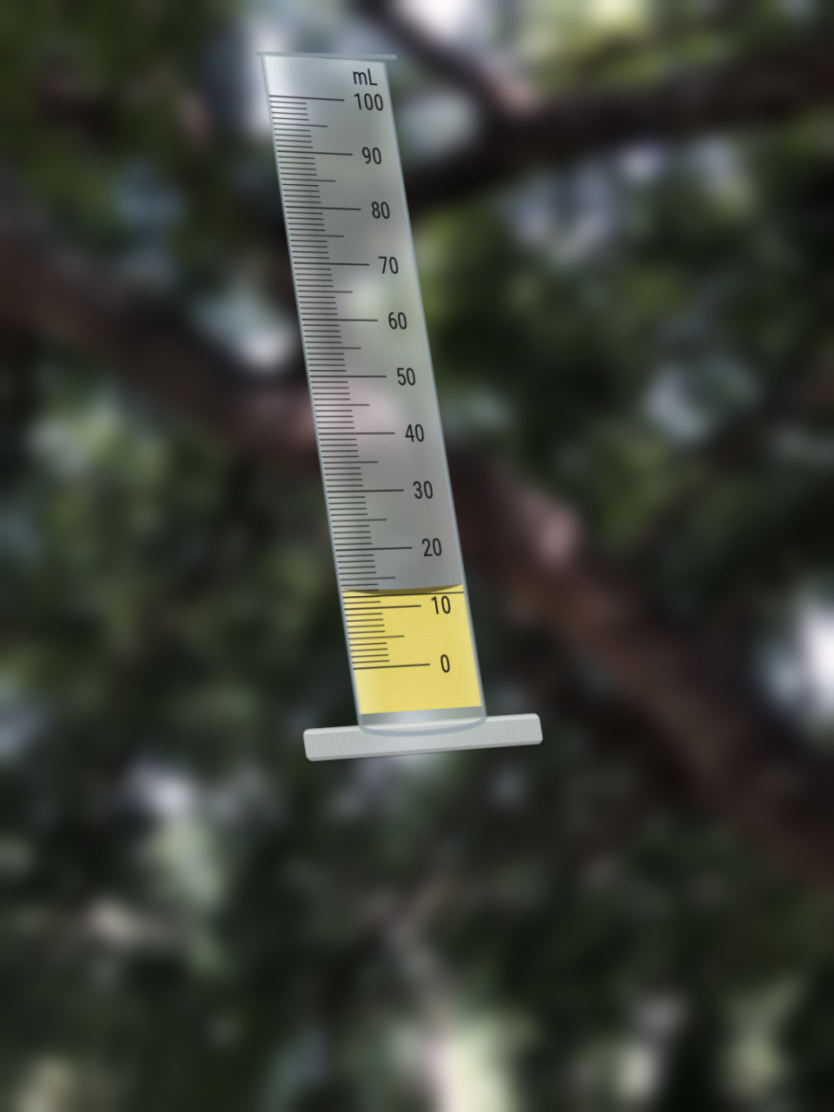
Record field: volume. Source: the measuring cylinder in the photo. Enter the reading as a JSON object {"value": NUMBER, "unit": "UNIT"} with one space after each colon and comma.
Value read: {"value": 12, "unit": "mL"}
